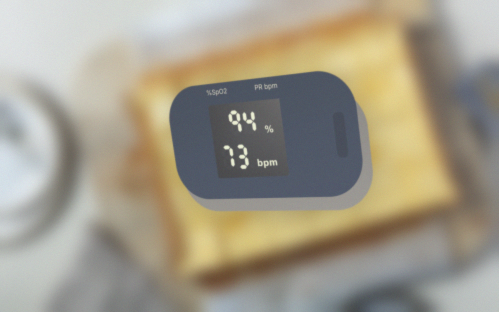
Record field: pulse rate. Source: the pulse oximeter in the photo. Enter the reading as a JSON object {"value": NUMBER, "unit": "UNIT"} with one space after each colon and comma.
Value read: {"value": 73, "unit": "bpm"}
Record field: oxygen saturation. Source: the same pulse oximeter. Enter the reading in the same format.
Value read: {"value": 94, "unit": "%"}
